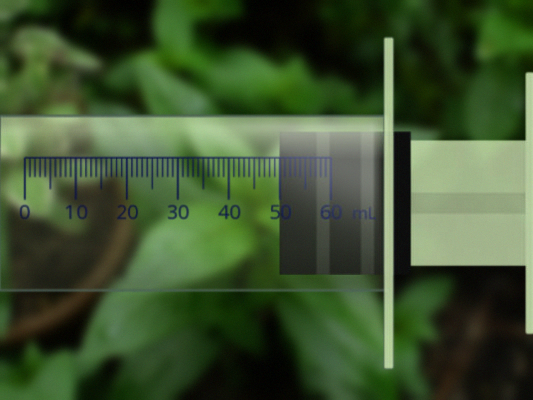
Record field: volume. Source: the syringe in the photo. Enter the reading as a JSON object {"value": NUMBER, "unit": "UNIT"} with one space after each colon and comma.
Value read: {"value": 50, "unit": "mL"}
